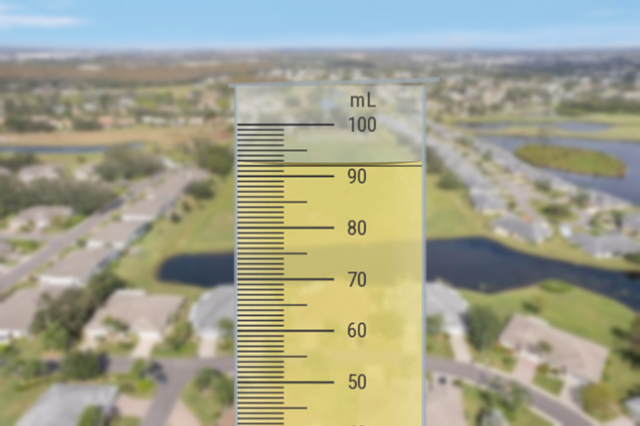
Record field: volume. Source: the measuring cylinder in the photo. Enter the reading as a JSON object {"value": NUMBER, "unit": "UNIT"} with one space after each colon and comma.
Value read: {"value": 92, "unit": "mL"}
